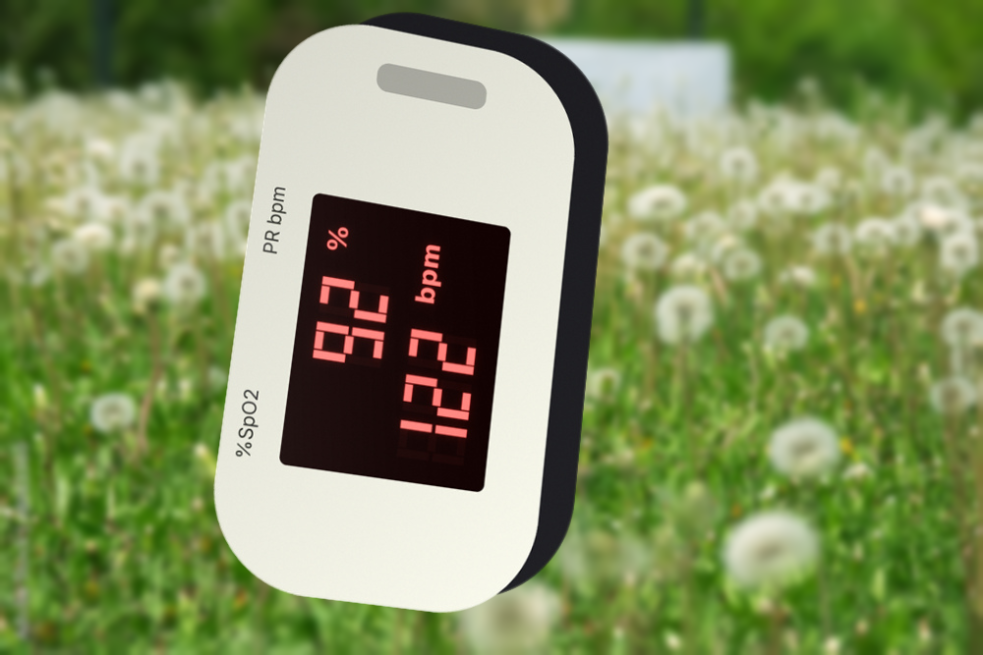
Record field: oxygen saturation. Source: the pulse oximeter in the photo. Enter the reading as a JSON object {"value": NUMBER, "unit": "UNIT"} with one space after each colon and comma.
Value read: {"value": 92, "unit": "%"}
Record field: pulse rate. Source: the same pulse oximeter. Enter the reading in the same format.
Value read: {"value": 122, "unit": "bpm"}
